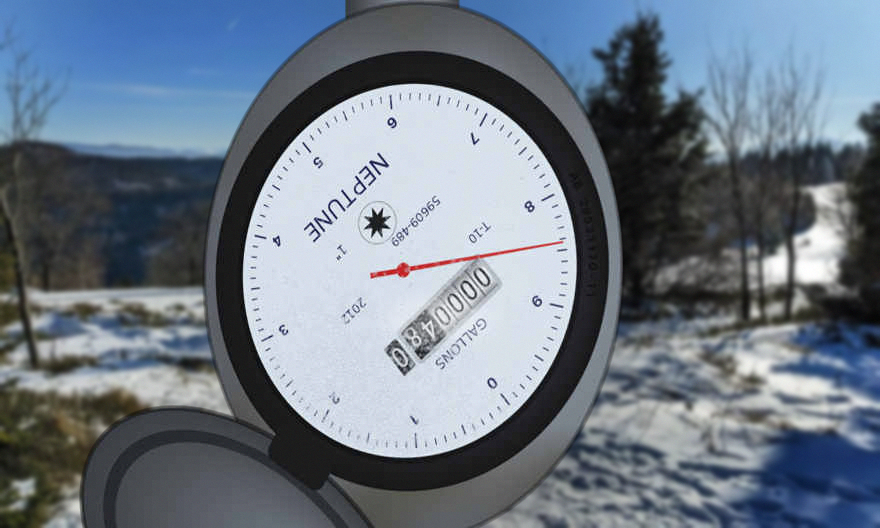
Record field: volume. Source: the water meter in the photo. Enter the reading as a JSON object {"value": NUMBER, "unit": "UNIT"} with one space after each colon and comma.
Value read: {"value": 478.4, "unit": "gal"}
